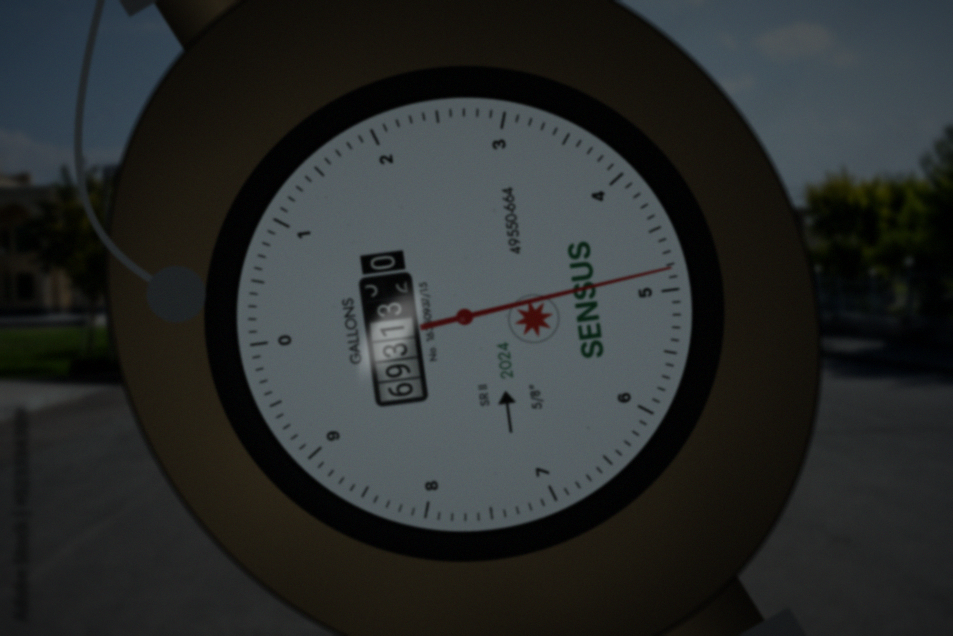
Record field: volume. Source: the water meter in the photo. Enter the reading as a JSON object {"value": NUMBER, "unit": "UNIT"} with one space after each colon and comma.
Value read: {"value": 6931354.8, "unit": "gal"}
